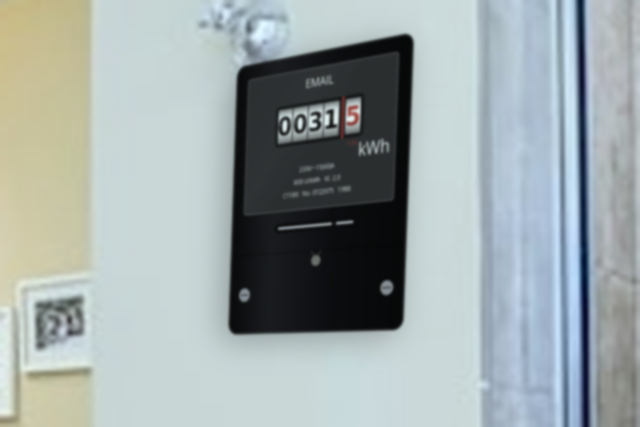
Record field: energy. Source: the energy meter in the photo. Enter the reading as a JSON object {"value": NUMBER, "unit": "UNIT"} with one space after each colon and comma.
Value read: {"value": 31.5, "unit": "kWh"}
